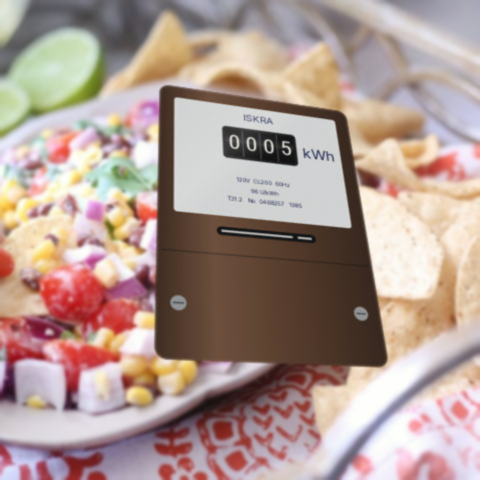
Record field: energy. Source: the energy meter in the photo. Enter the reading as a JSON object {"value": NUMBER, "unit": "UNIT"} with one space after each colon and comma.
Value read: {"value": 5, "unit": "kWh"}
